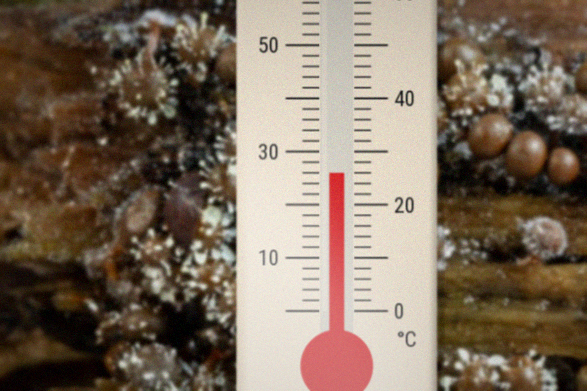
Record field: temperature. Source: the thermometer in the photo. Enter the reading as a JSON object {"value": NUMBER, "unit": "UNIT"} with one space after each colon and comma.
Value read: {"value": 26, "unit": "°C"}
